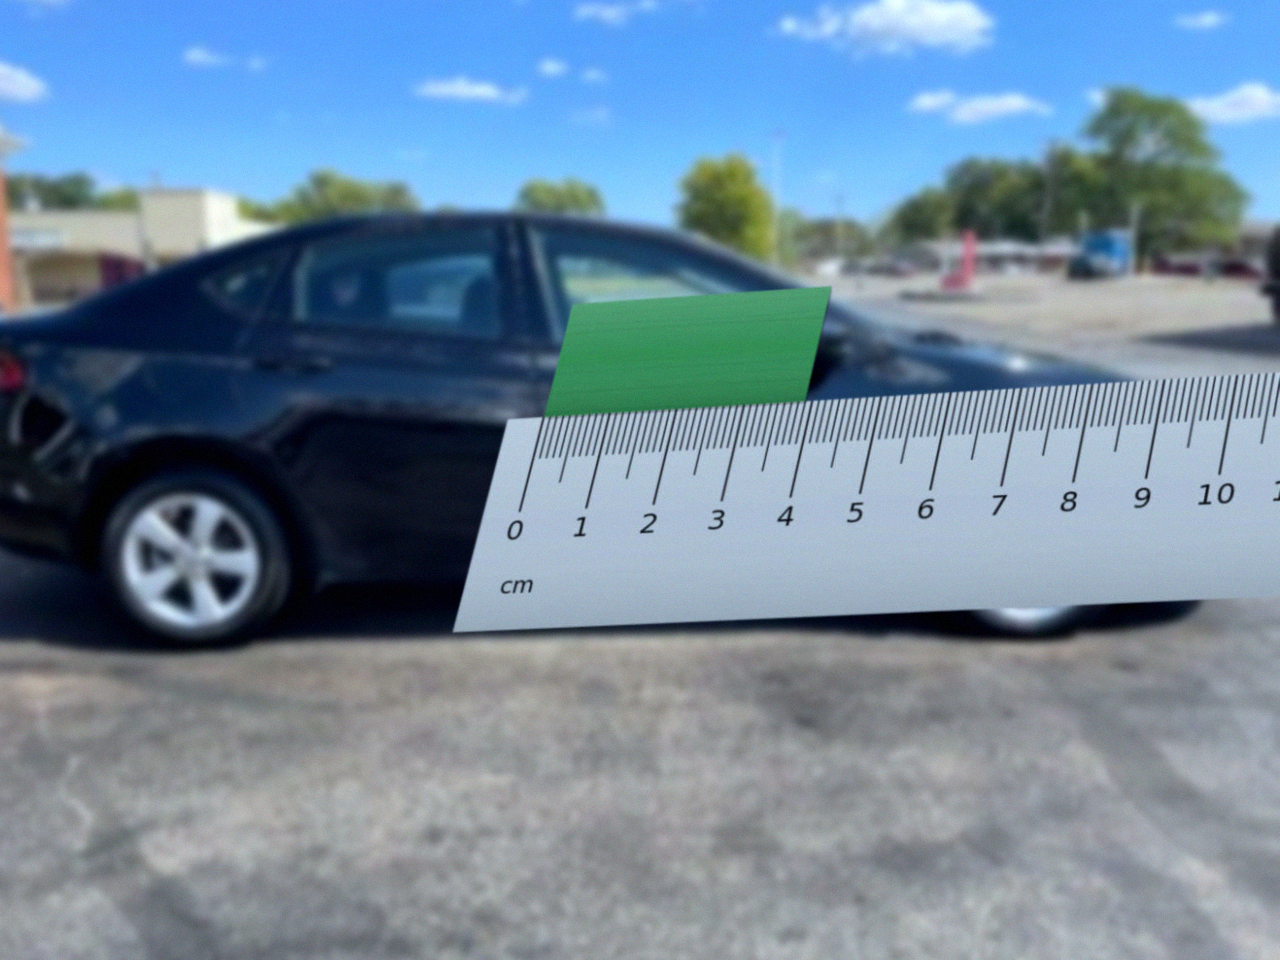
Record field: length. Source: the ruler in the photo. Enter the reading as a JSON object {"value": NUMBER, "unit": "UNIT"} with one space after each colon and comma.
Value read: {"value": 3.9, "unit": "cm"}
